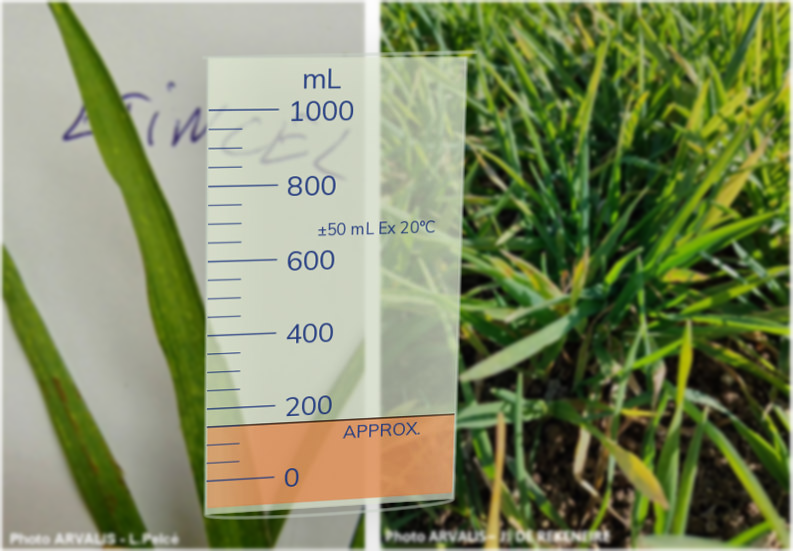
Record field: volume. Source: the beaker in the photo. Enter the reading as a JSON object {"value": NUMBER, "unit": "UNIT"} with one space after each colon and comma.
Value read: {"value": 150, "unit": "mL"}
